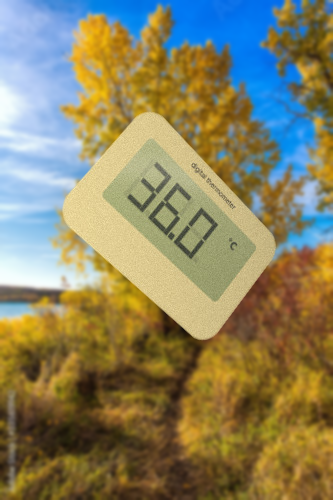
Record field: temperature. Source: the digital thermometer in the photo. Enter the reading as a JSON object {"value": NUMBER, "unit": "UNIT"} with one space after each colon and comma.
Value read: {"value": 36.0, "unit": "°C"}
